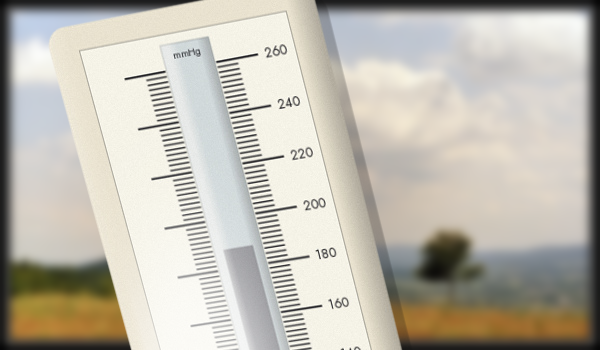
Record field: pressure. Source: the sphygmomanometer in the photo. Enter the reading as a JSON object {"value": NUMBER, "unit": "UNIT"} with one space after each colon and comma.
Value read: {"value": 188, "unit": "mmHg"}
